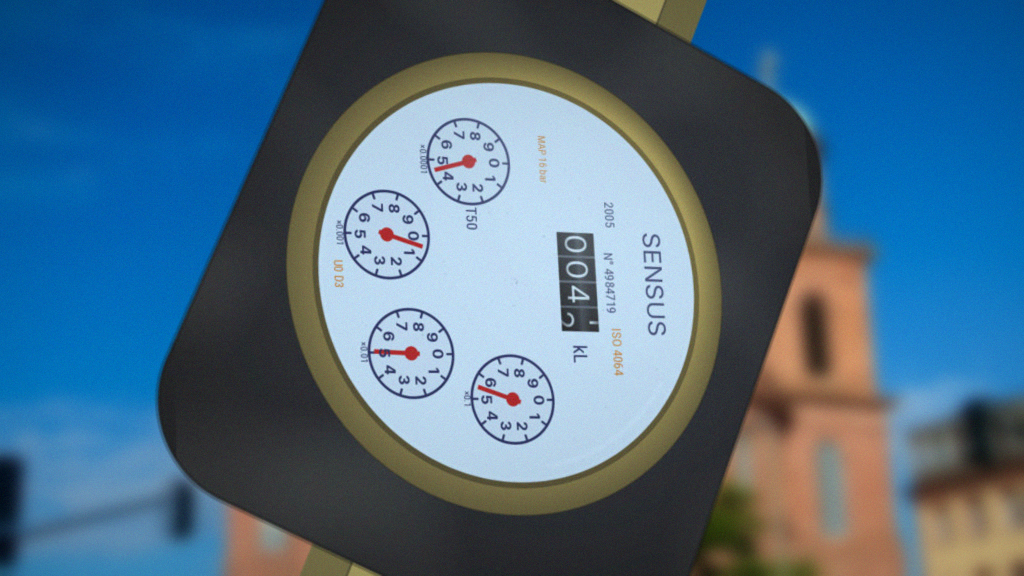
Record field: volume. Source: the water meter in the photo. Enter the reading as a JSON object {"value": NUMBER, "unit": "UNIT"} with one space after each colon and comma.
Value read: {"value": 41.5504, "unit": "kL"}
